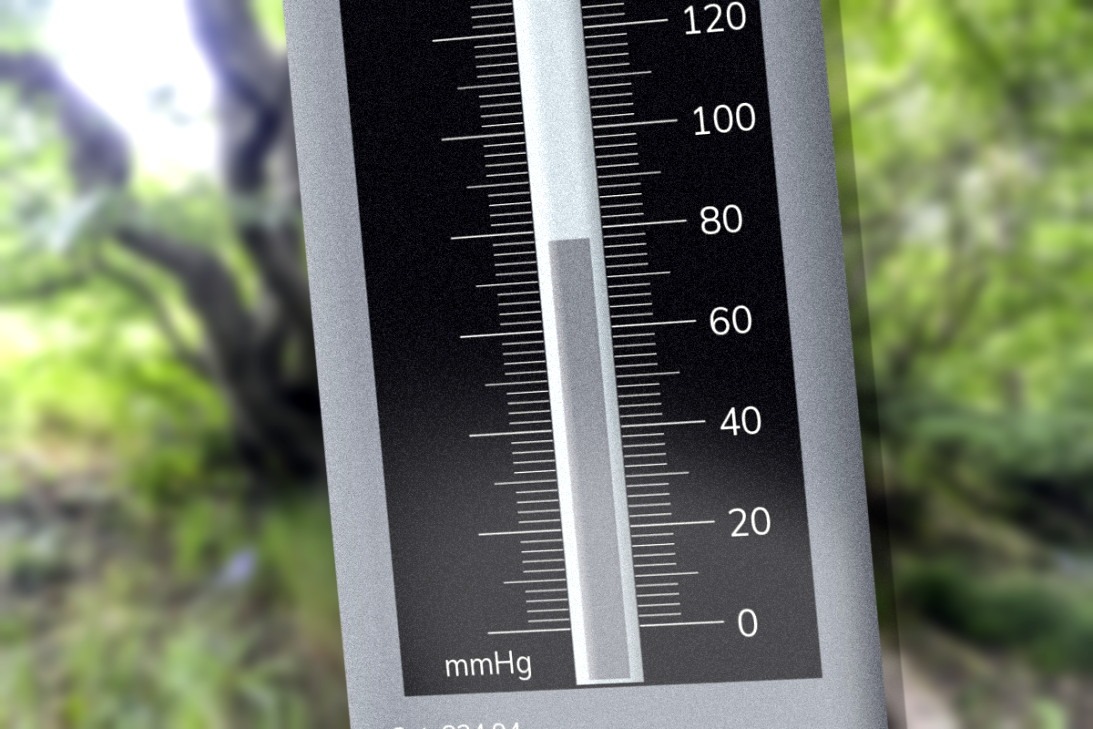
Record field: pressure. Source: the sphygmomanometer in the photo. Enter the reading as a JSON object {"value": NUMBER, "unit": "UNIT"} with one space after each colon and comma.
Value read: {"value": 78, "unit": "mmHg"}
